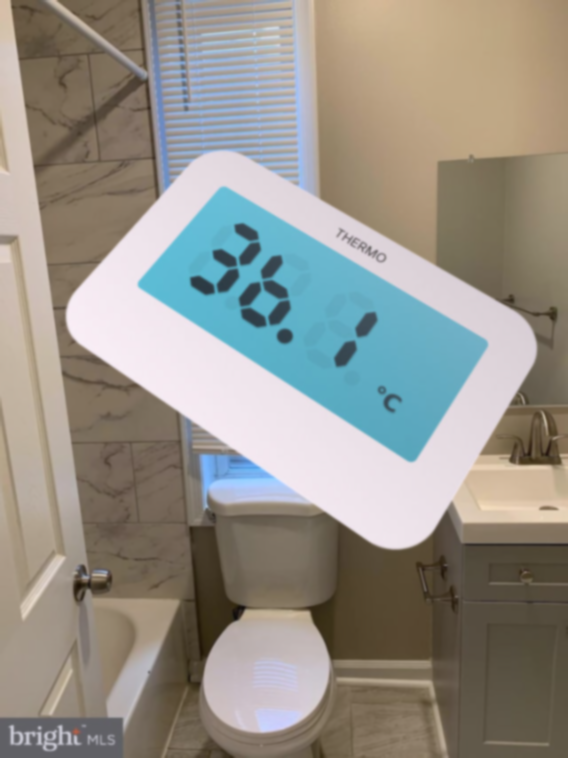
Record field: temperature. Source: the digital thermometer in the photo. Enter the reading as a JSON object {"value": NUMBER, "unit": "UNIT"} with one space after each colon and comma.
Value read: {"value": 36.1, "unit": "°C"}
